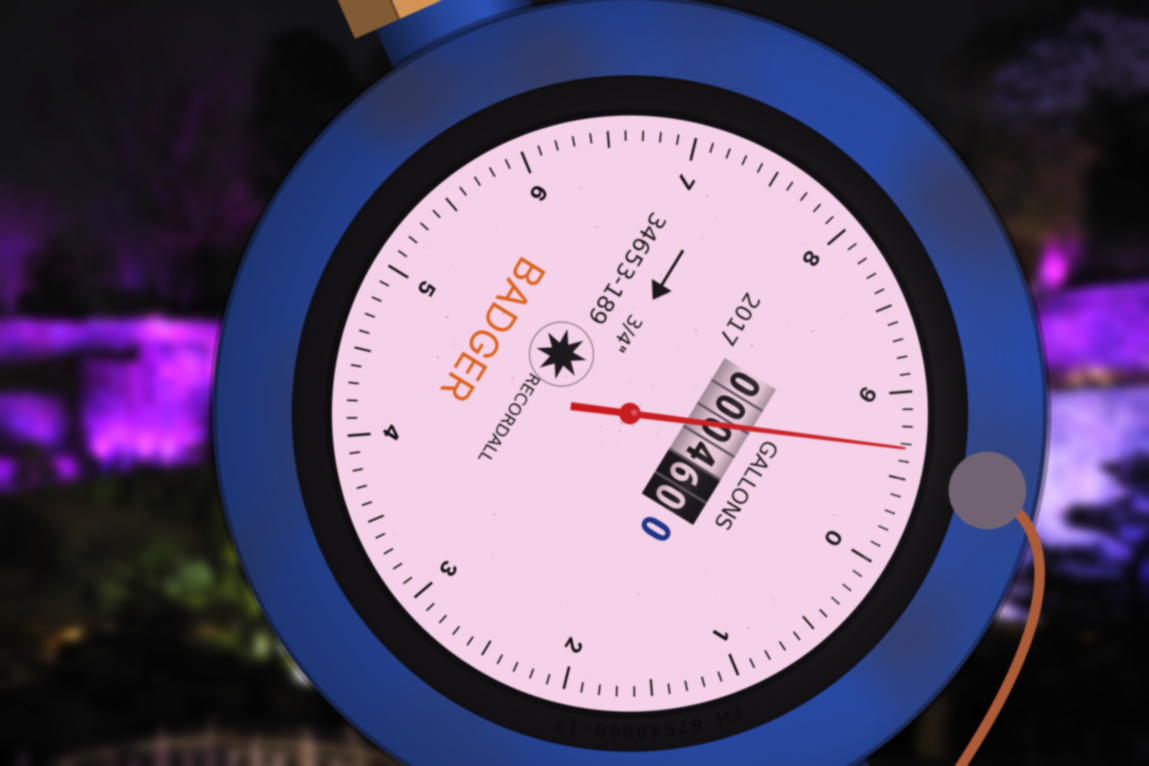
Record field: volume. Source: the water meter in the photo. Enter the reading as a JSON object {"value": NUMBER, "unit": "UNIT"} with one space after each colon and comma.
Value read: {"value": 4599.3, "unit": "gal"}
